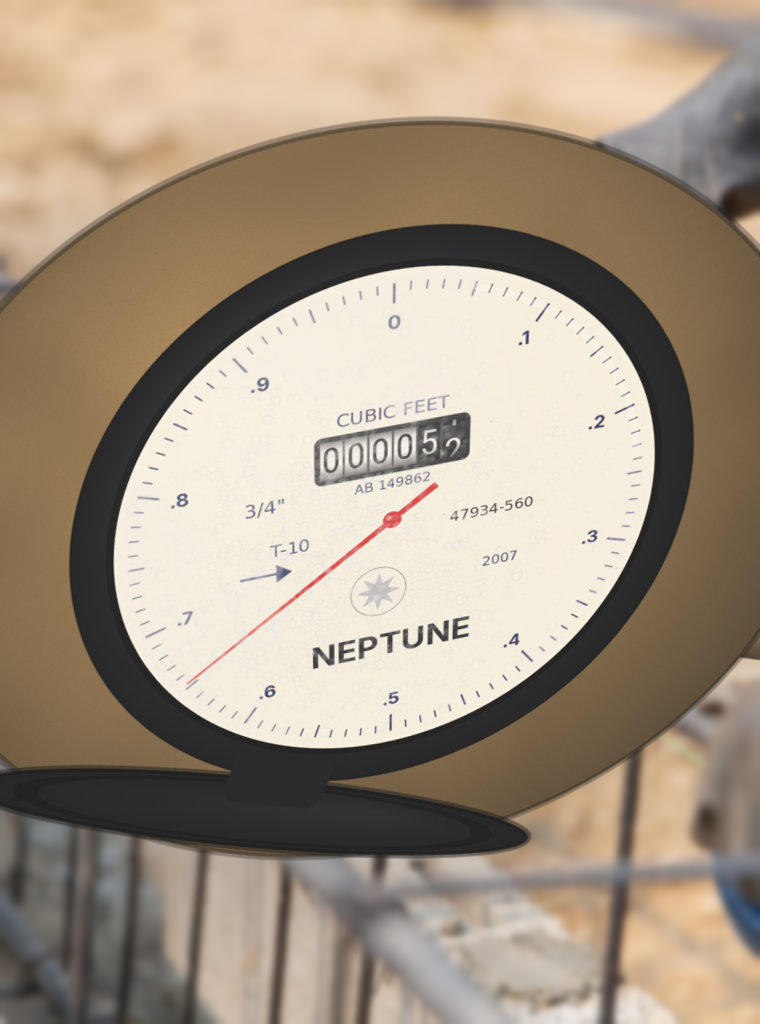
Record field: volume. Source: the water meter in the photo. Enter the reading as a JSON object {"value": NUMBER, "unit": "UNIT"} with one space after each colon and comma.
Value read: {"value": 51.65, "unit": "ft³"}
